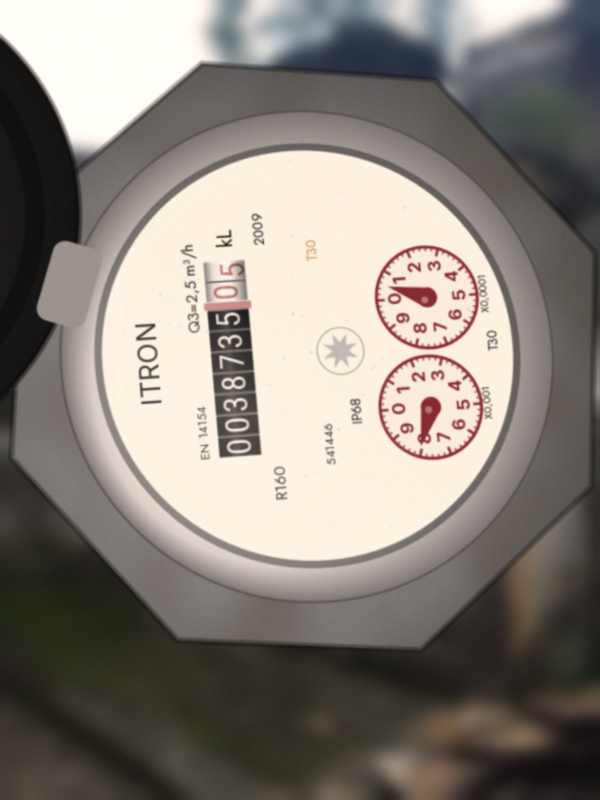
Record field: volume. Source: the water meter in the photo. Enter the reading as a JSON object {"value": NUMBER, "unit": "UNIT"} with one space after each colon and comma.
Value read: {"value": 38735.0480, "unit": "kL"}
